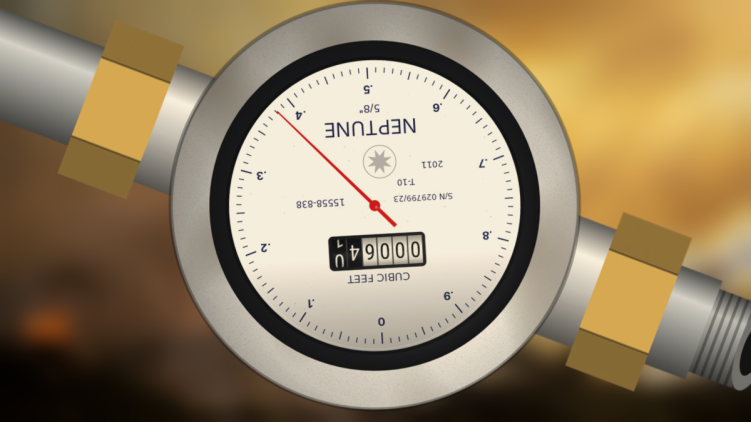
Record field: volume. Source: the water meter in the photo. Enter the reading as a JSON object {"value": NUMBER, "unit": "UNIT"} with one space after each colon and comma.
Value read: {"value": 640.38, "unit": "ft³"}
